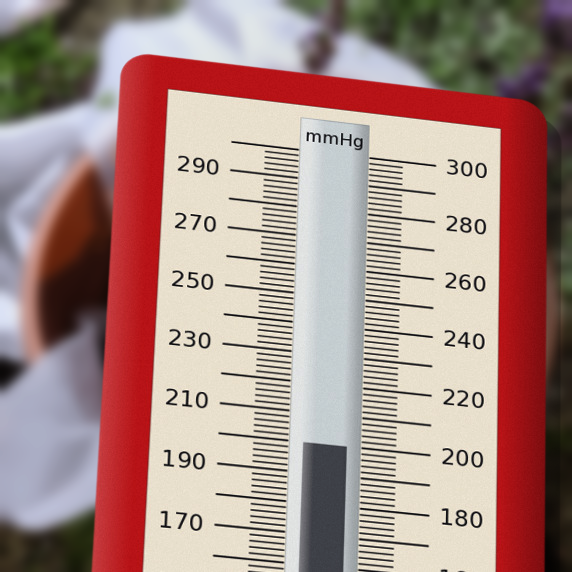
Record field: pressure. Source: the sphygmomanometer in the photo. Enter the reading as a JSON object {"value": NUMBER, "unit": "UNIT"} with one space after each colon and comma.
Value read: {"value": 200, "unit": "mmHg"}
